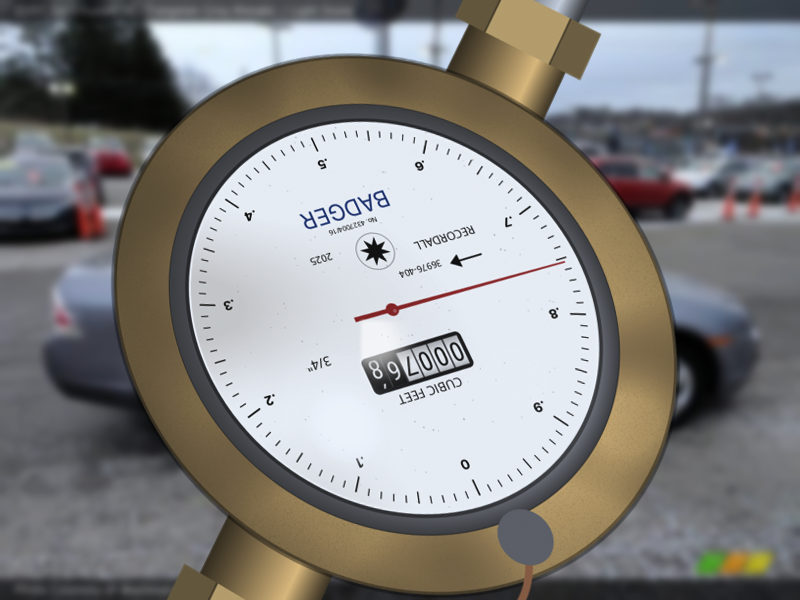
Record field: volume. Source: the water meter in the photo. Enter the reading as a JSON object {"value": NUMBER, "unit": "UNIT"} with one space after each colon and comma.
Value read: {"value": 767.75, "unit": "ft³"}
